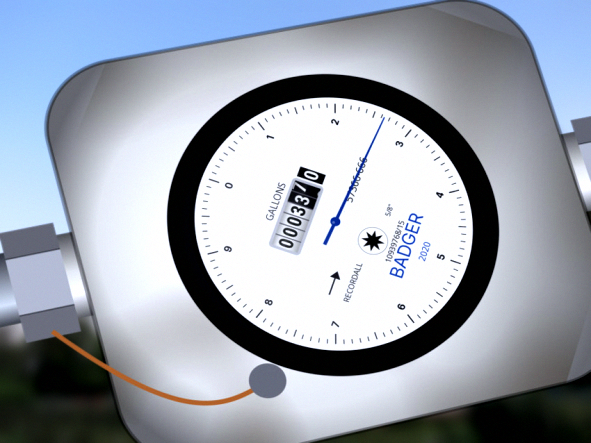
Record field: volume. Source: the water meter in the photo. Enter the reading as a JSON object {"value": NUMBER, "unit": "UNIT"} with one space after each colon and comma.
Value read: {"value": 3372.6, "unit": "gal"}
